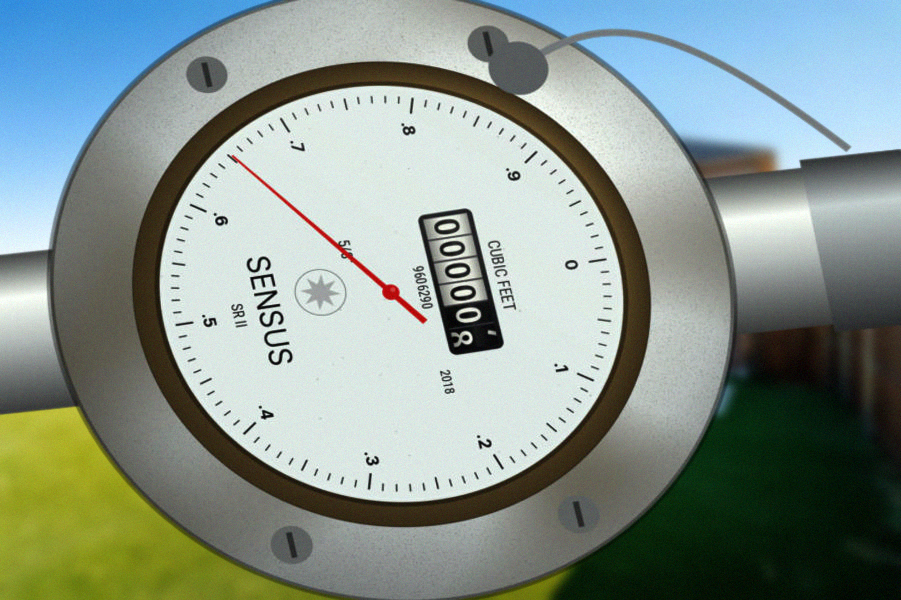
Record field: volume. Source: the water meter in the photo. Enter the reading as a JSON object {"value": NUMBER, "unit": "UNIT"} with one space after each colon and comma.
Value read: {"value": 7.65, "unit": "ft³"}
